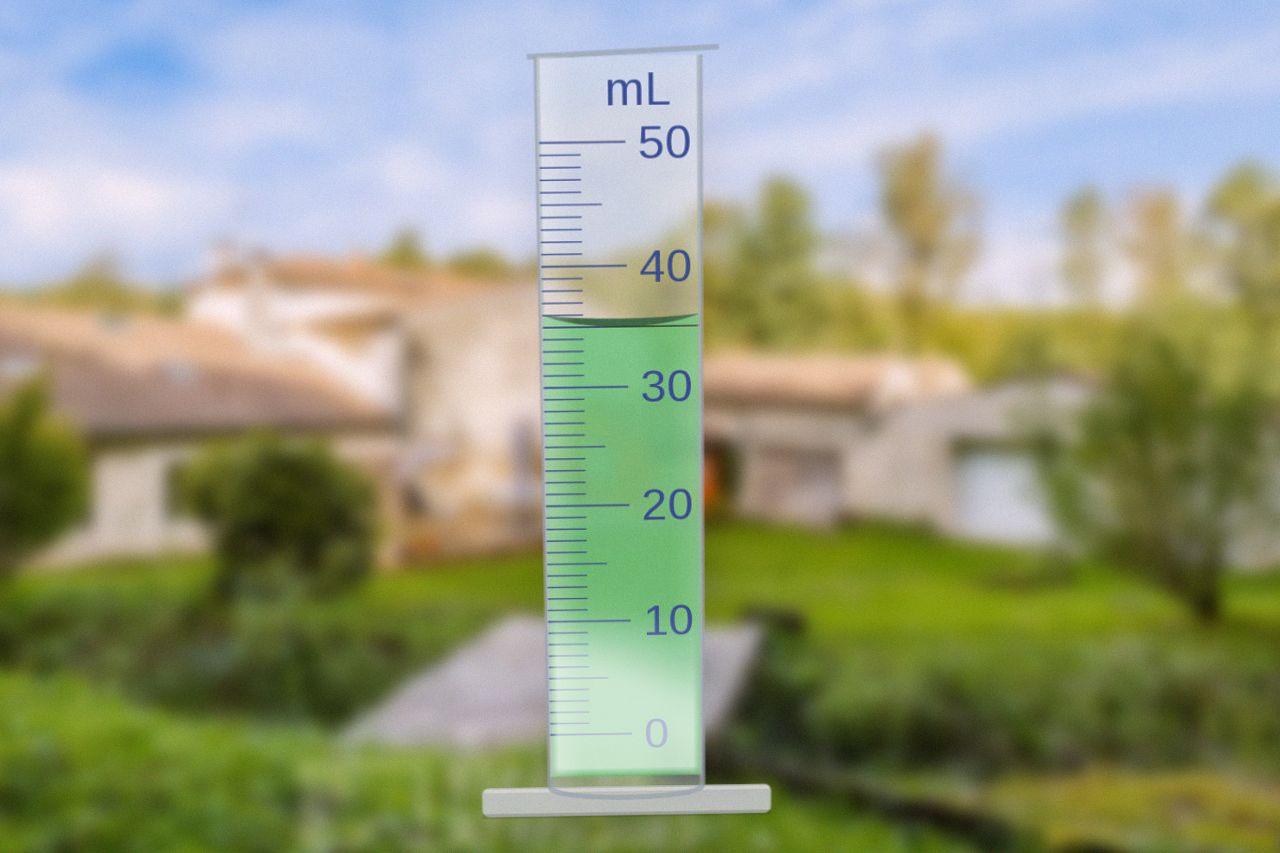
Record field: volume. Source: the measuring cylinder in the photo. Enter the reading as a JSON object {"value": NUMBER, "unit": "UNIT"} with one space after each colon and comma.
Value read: {"value": 35, "unit": "mL"}
